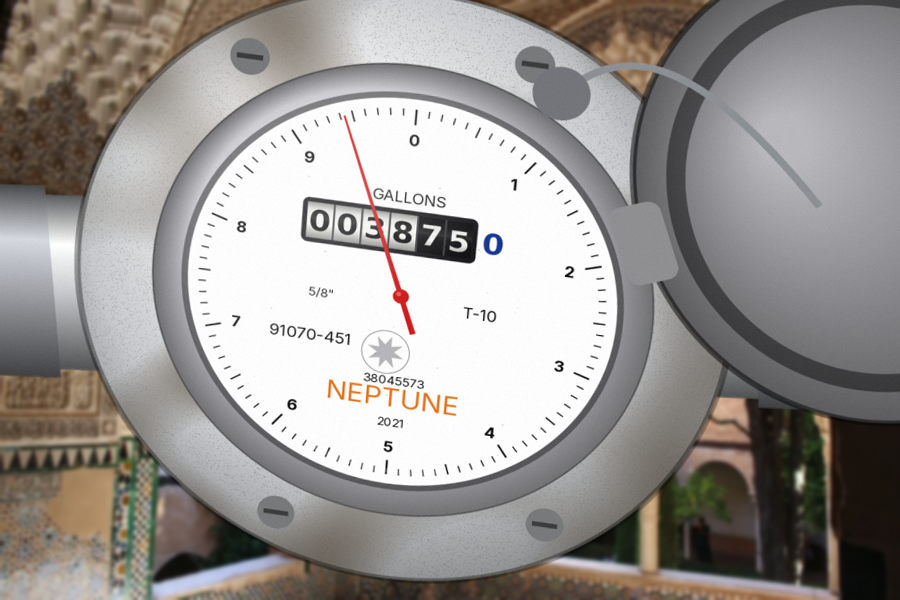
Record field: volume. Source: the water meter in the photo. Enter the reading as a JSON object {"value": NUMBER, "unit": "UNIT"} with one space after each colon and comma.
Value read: {"value": 38749.4, "unit": "gal"}
